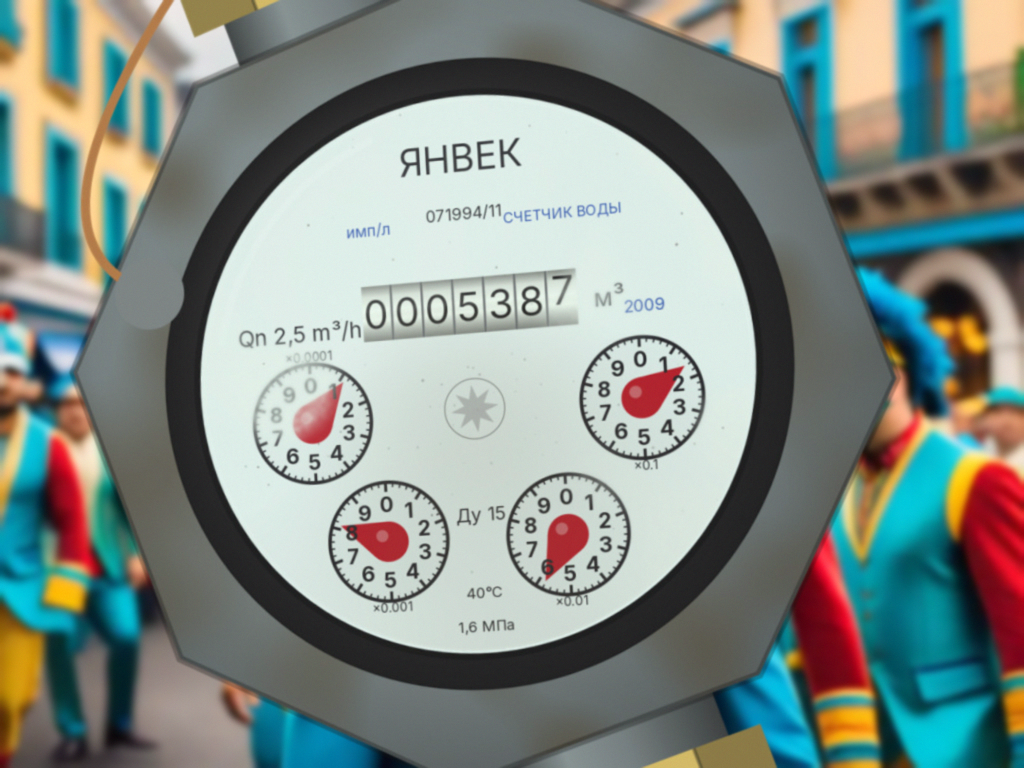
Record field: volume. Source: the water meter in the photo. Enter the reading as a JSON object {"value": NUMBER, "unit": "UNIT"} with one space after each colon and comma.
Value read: {"value": 5387.1581, "unit": "m³"}
